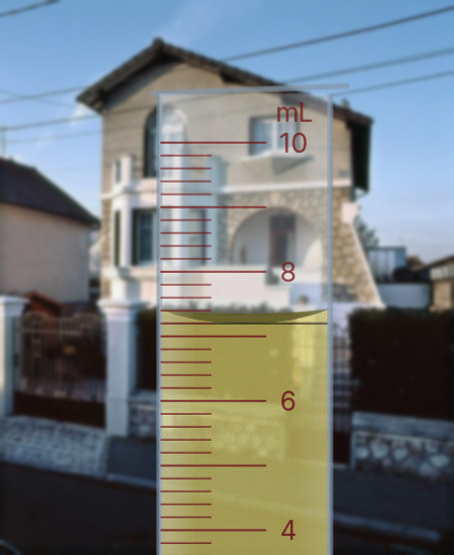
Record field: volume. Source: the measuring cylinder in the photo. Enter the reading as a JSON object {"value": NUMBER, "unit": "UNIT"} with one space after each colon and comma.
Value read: {"value": 7.2, "unit": "mL"}
